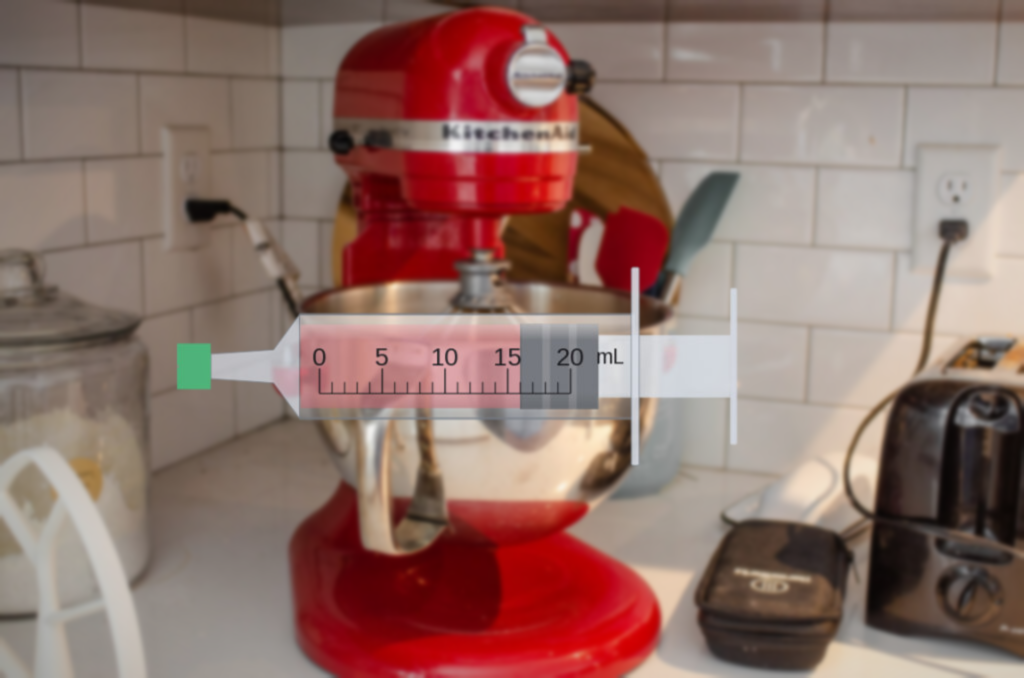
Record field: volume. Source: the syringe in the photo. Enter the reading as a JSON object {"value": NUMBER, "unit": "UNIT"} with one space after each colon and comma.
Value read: {"value": 16, "unit": "mL"}
